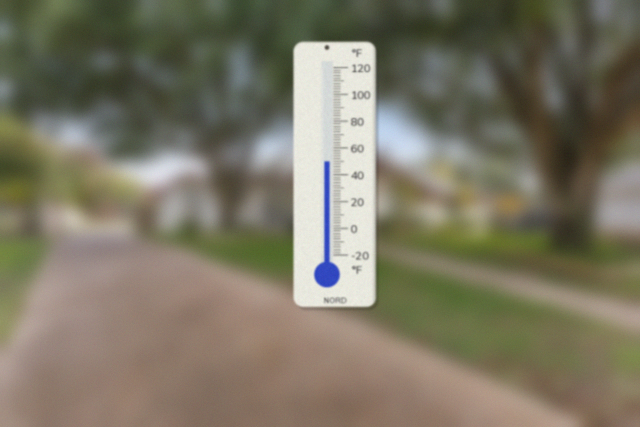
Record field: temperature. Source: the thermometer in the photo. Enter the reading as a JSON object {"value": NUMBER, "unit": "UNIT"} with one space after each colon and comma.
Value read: {"value": 50, "unit": "°F"}
